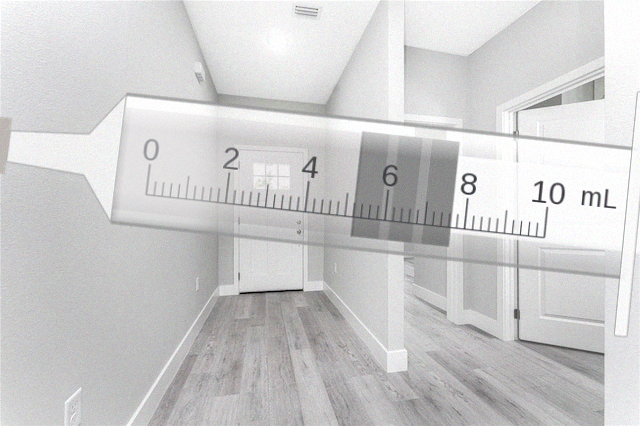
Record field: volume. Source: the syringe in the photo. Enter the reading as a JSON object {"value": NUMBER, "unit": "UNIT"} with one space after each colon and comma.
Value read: {"value": 5.2, "unit": "mL"}
